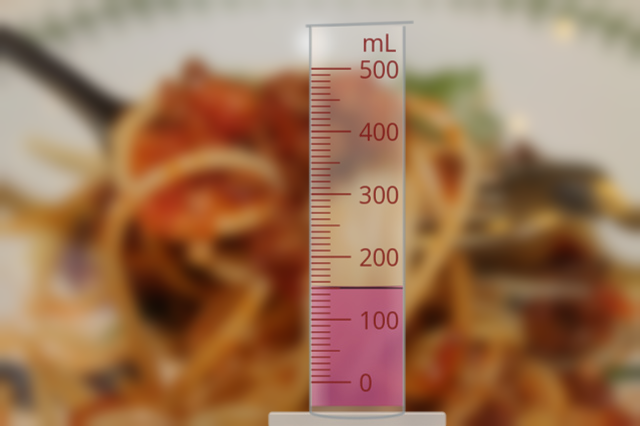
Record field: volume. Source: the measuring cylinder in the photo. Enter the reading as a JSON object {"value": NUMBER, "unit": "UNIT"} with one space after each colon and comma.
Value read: {"value": 150, "unit": "mL"}
